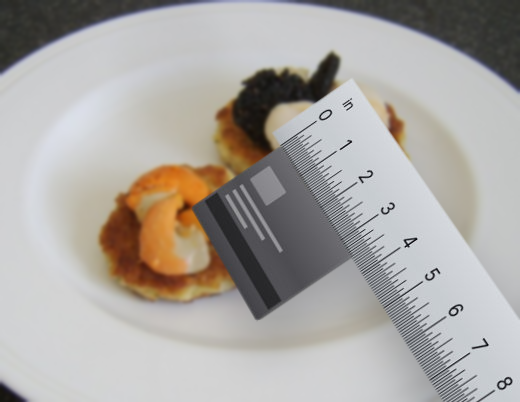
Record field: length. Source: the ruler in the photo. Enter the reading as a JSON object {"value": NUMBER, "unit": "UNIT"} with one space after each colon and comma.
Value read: {"value": 3.5, "unit": "in"}
